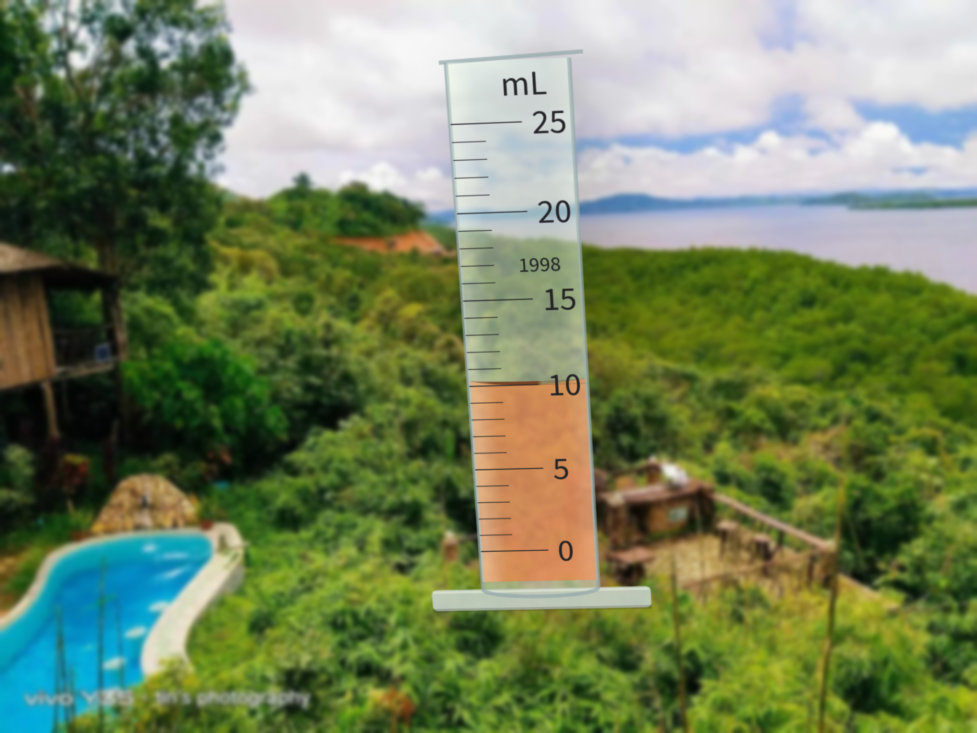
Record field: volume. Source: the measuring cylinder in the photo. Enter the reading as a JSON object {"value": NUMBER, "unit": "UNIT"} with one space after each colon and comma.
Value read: {"value": 10, "unit": "mL"}
